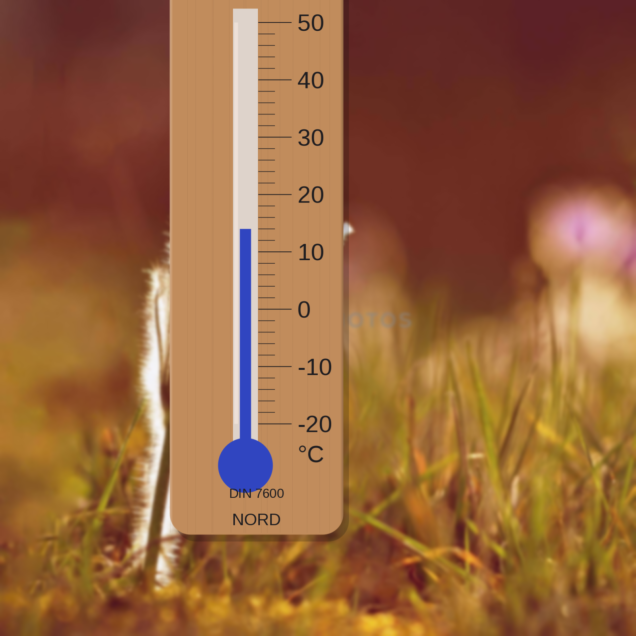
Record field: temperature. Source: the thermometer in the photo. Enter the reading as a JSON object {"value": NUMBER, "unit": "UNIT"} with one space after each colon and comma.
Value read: {"value": 14, "unit": "°C"}
